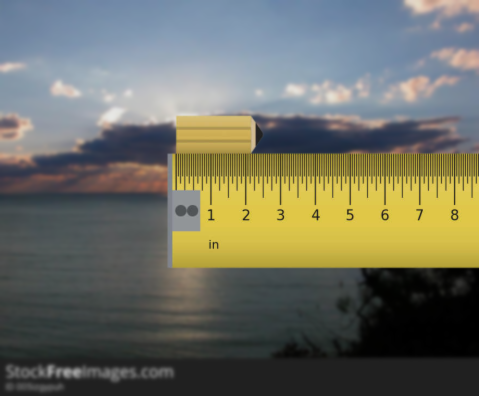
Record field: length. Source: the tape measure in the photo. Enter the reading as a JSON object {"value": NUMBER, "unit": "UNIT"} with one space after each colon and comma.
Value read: {"value": 2.5, "unit": "in"}
